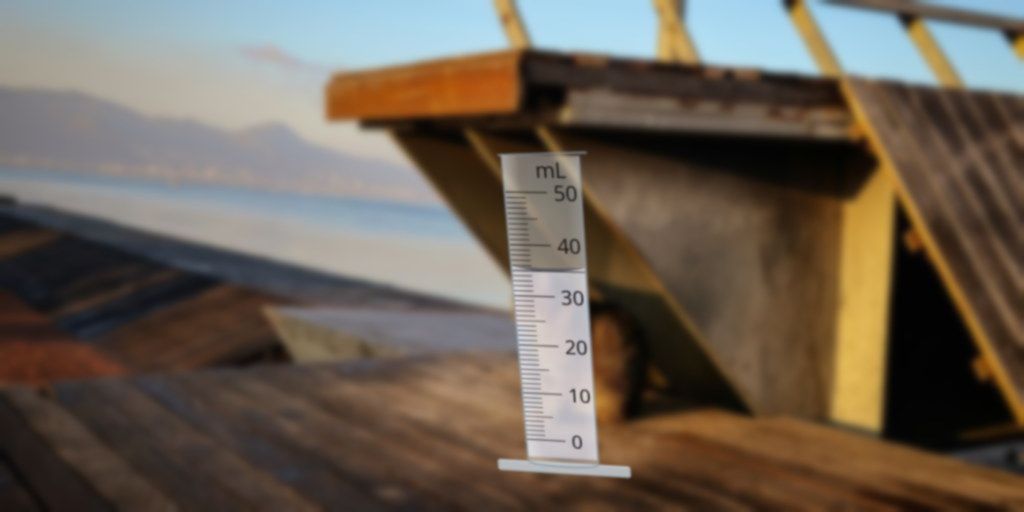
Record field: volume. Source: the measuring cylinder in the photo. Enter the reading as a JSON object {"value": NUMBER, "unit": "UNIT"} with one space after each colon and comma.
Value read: {"value": 35, "unit": "mL"}
